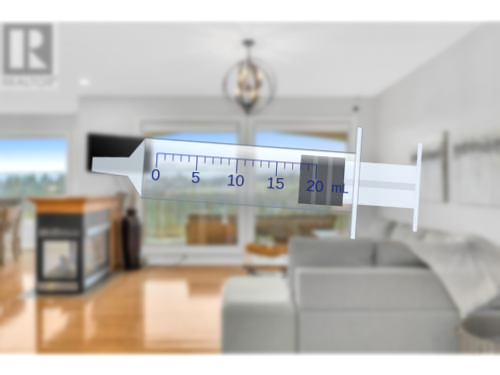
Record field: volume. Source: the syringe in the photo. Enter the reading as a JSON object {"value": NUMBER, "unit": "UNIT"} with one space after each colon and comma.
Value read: {"value": 18, "unit": "mL"}
